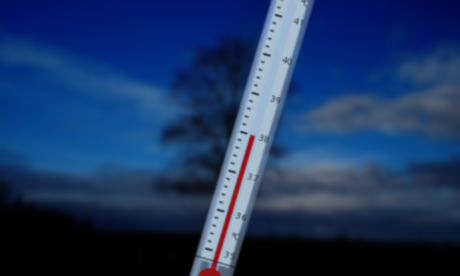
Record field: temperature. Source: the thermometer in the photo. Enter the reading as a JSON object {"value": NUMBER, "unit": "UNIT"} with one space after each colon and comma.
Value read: {"value": 38, "unit": "°C"}
